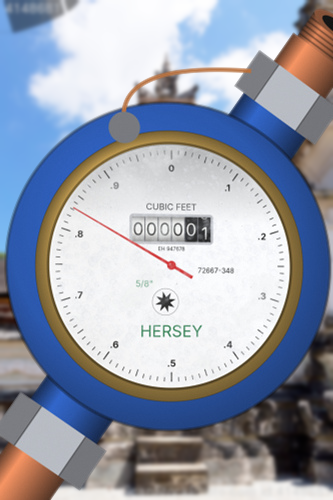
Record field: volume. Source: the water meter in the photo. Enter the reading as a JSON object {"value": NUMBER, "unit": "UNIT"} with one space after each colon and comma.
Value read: {"value": 0.83, "unit": "ft³"}
